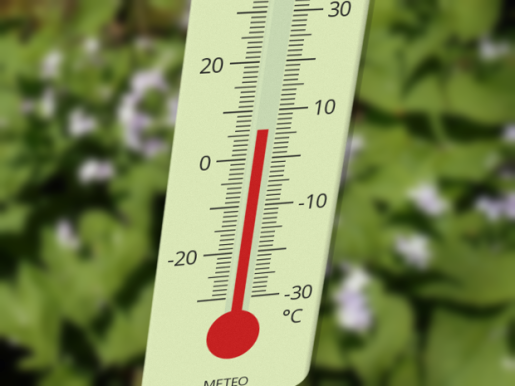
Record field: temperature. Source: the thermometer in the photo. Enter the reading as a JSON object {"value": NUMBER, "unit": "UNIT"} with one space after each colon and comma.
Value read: {"value": 6, "unit": "°C"}
